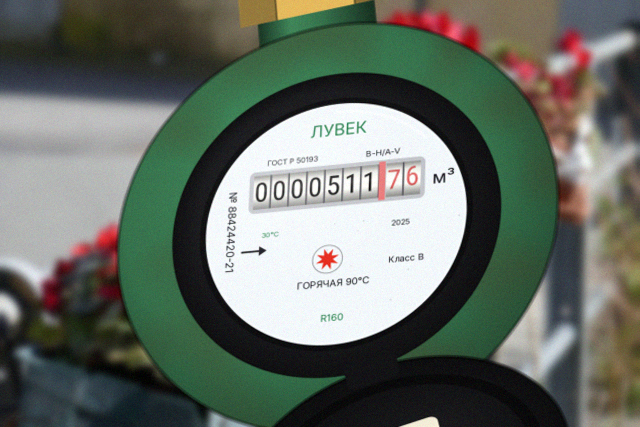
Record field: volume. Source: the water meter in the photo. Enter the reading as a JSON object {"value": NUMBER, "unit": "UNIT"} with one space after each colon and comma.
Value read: {"value": 511.76, "unit": "m³"}
